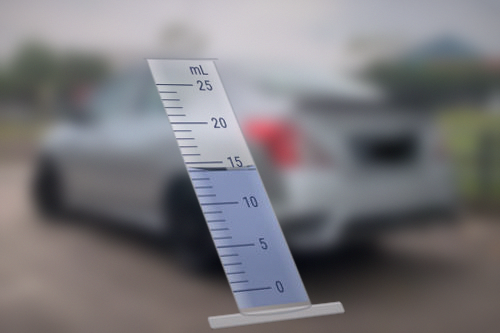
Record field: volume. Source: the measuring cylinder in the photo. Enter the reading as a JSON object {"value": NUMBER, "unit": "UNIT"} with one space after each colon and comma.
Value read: {"value": 14, "unit": "mL"}
